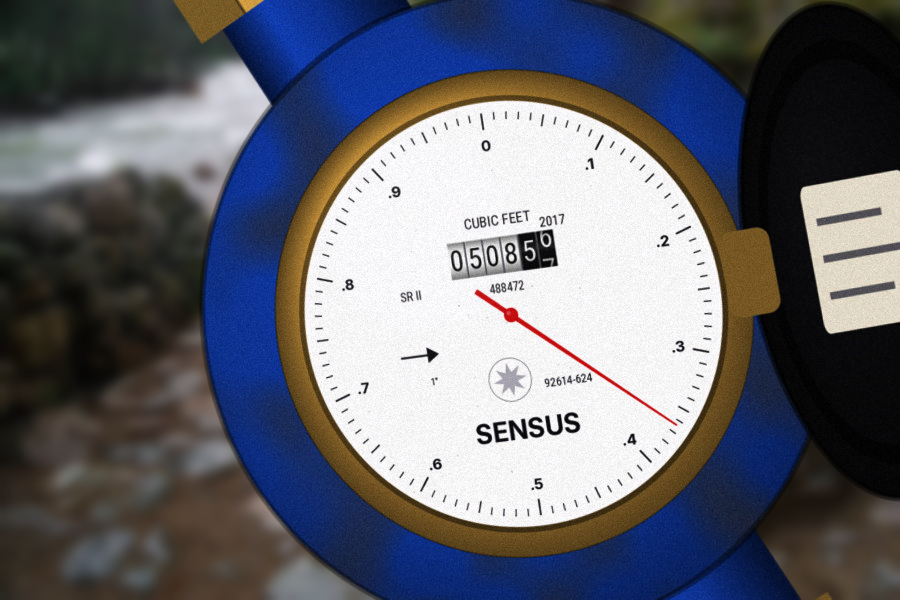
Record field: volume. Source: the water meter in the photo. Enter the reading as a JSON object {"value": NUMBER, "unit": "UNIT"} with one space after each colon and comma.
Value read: {"value": 50856.36, "unit": "ft³"}
